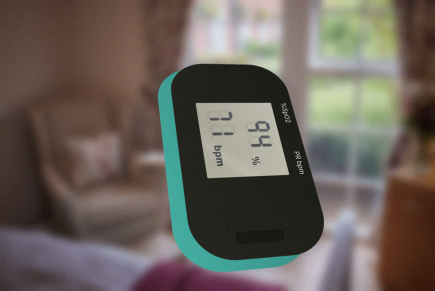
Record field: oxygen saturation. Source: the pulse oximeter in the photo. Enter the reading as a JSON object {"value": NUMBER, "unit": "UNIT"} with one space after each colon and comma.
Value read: {"value": 94, "unit": "%"}
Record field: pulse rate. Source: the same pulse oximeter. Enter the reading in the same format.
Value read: {"value": 71, "unit": "bpm"}
